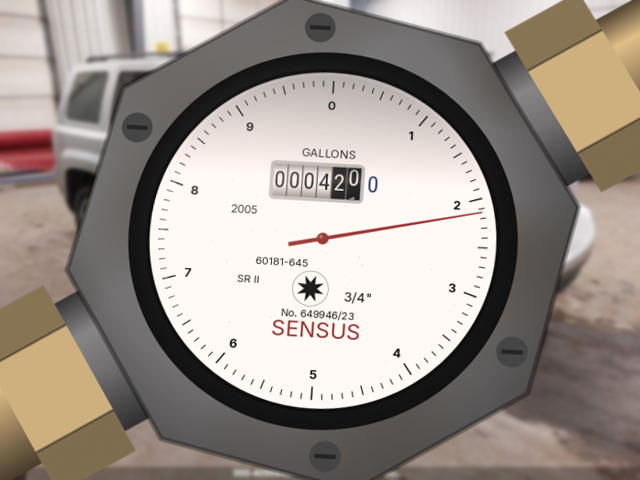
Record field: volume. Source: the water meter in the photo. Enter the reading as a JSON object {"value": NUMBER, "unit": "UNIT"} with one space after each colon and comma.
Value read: {"value": 4202.1, "unit": "gal"}
